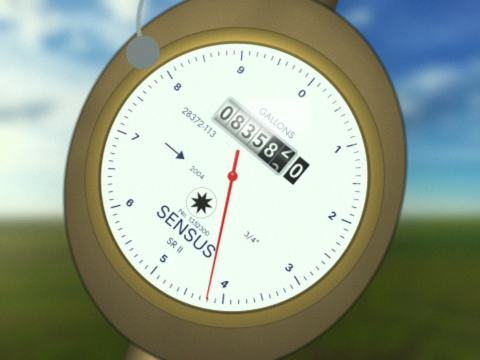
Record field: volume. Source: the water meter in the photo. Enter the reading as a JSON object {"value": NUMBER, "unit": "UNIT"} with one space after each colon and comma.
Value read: {"value": 835824.2, "unit": "gal"}
